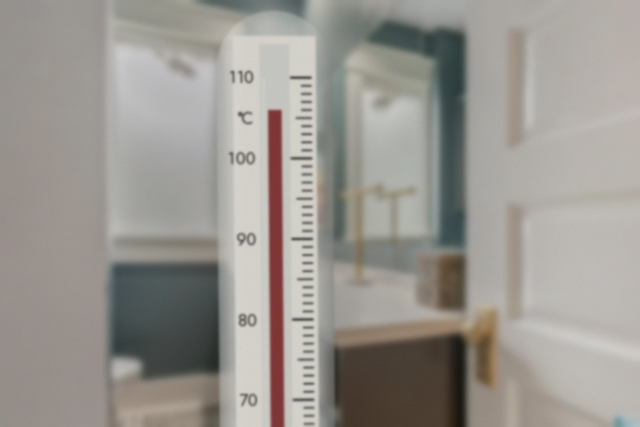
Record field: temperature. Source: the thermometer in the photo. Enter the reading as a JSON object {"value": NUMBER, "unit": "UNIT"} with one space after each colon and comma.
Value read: {"value": 106, "unit": "°C"}
